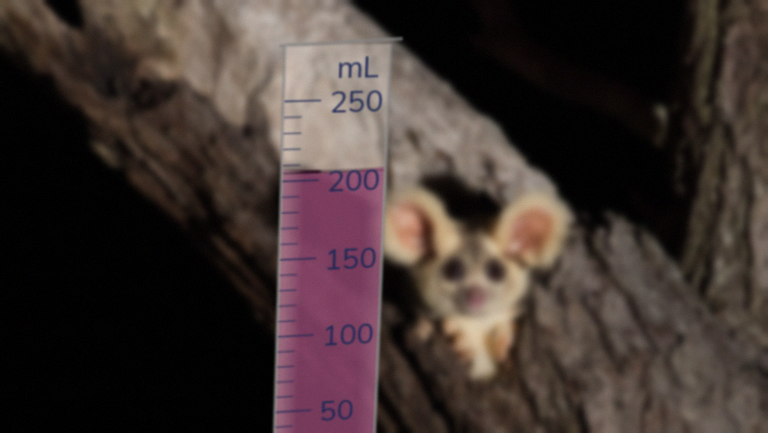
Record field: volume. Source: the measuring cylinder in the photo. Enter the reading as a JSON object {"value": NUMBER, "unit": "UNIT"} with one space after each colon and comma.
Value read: {"value": 205, "unit": "mL"}
